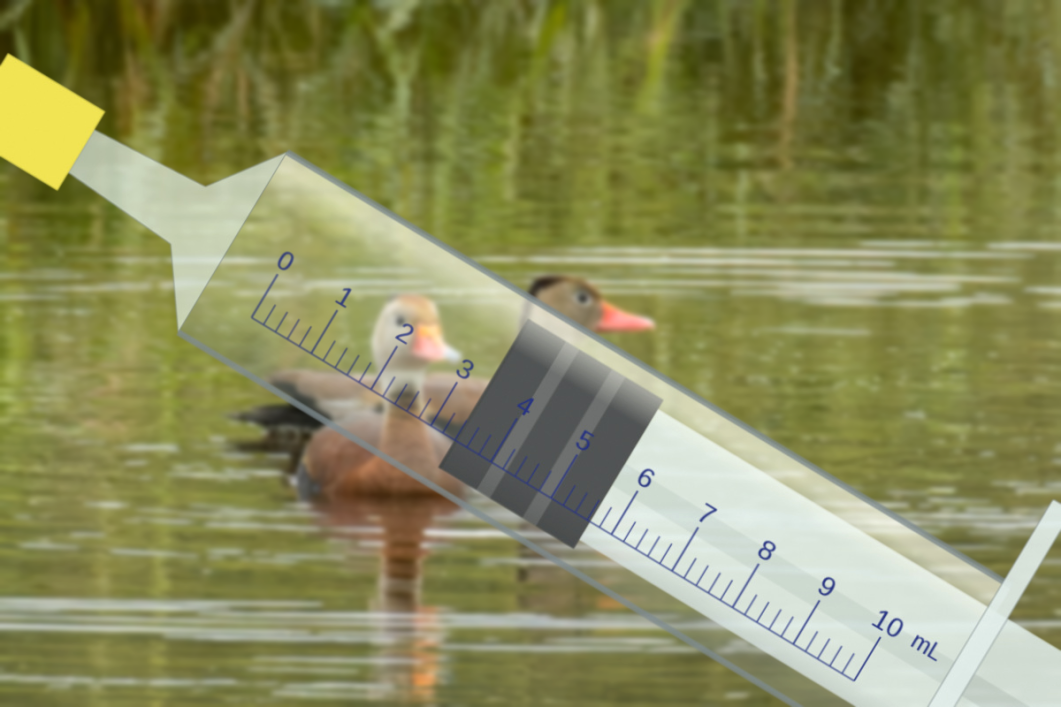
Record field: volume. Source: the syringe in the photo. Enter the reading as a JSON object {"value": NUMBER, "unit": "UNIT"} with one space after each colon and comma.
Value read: {"value": 3.4, "unit": "mL"}
